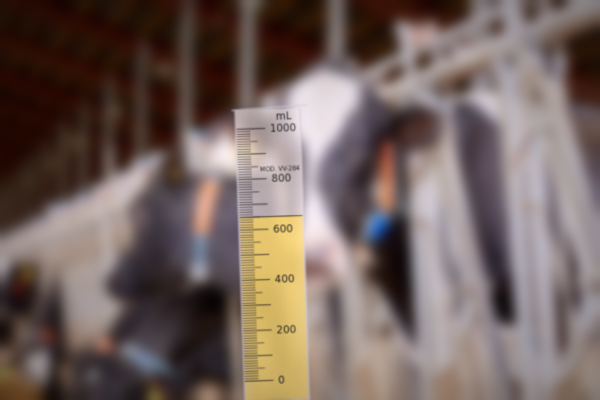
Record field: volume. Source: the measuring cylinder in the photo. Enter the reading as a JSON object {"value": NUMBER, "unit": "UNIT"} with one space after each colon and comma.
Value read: {"value": 650, "unit": "mL"}
